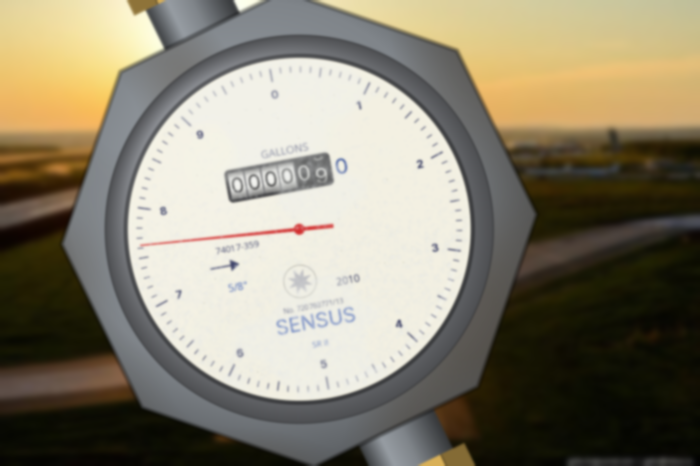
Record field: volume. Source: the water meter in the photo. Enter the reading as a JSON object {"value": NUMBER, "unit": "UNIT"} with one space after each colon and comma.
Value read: {"value": 87.6, "unit": "gal"}
